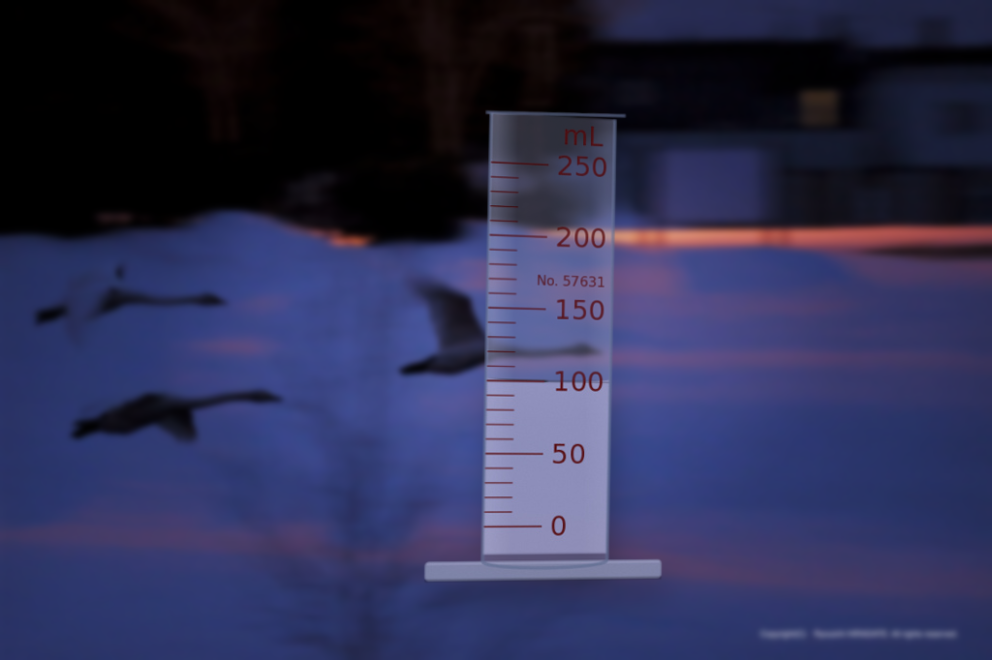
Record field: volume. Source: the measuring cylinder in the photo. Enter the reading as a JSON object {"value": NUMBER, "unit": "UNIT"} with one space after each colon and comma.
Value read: {"value": 100, "unit": "mL"}
